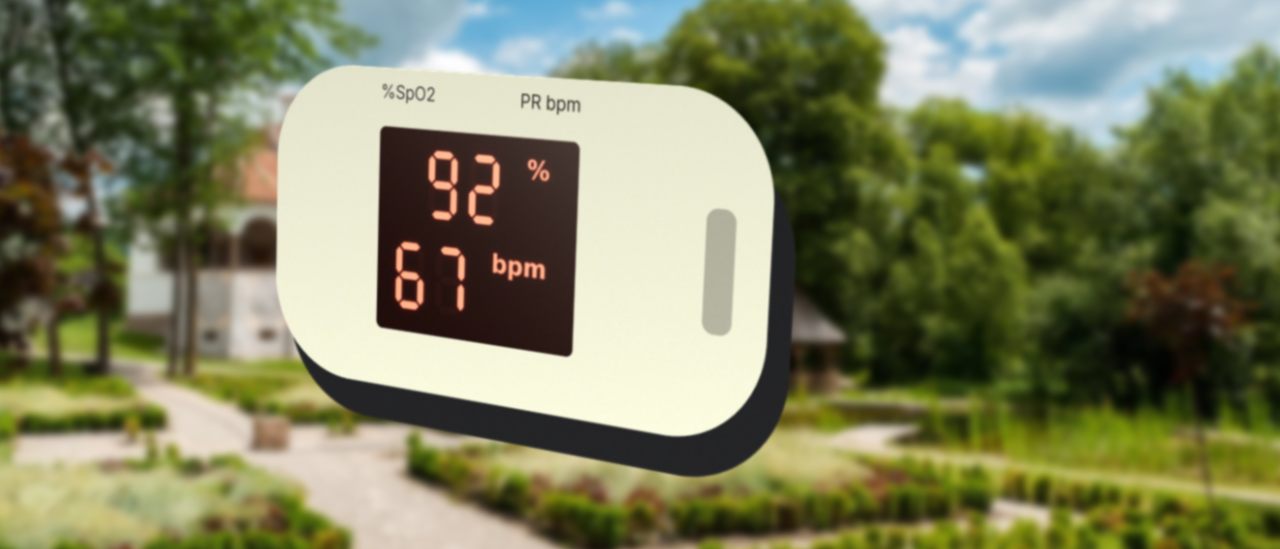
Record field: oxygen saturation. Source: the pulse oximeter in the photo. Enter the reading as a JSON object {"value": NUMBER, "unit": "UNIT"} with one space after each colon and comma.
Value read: {"value": 92, "unit": "%"}
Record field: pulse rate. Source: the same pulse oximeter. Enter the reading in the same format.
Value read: {"value": 67, "unit": "bpm"}
